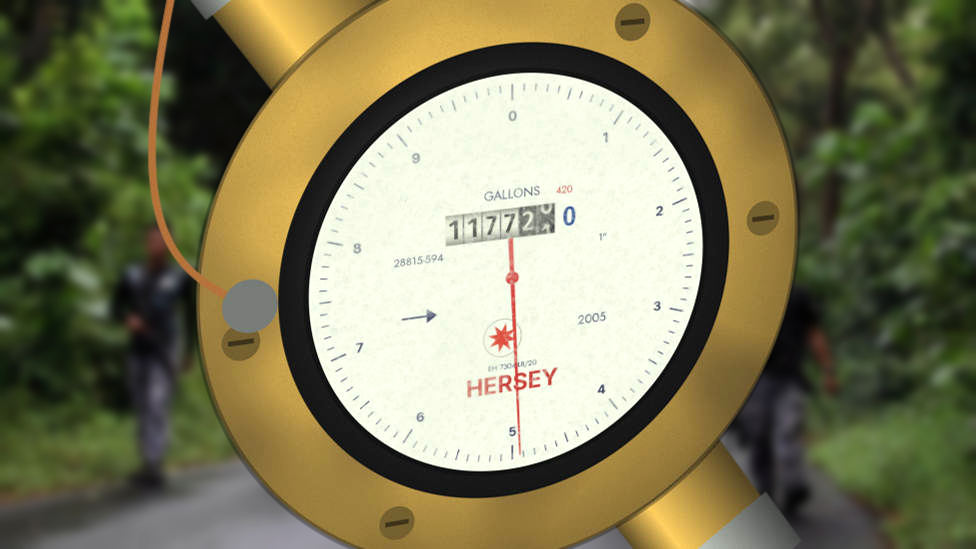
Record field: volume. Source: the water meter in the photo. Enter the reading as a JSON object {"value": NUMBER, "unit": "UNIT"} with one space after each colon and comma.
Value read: {"value": 1177204.9, "unit": "gal"}
